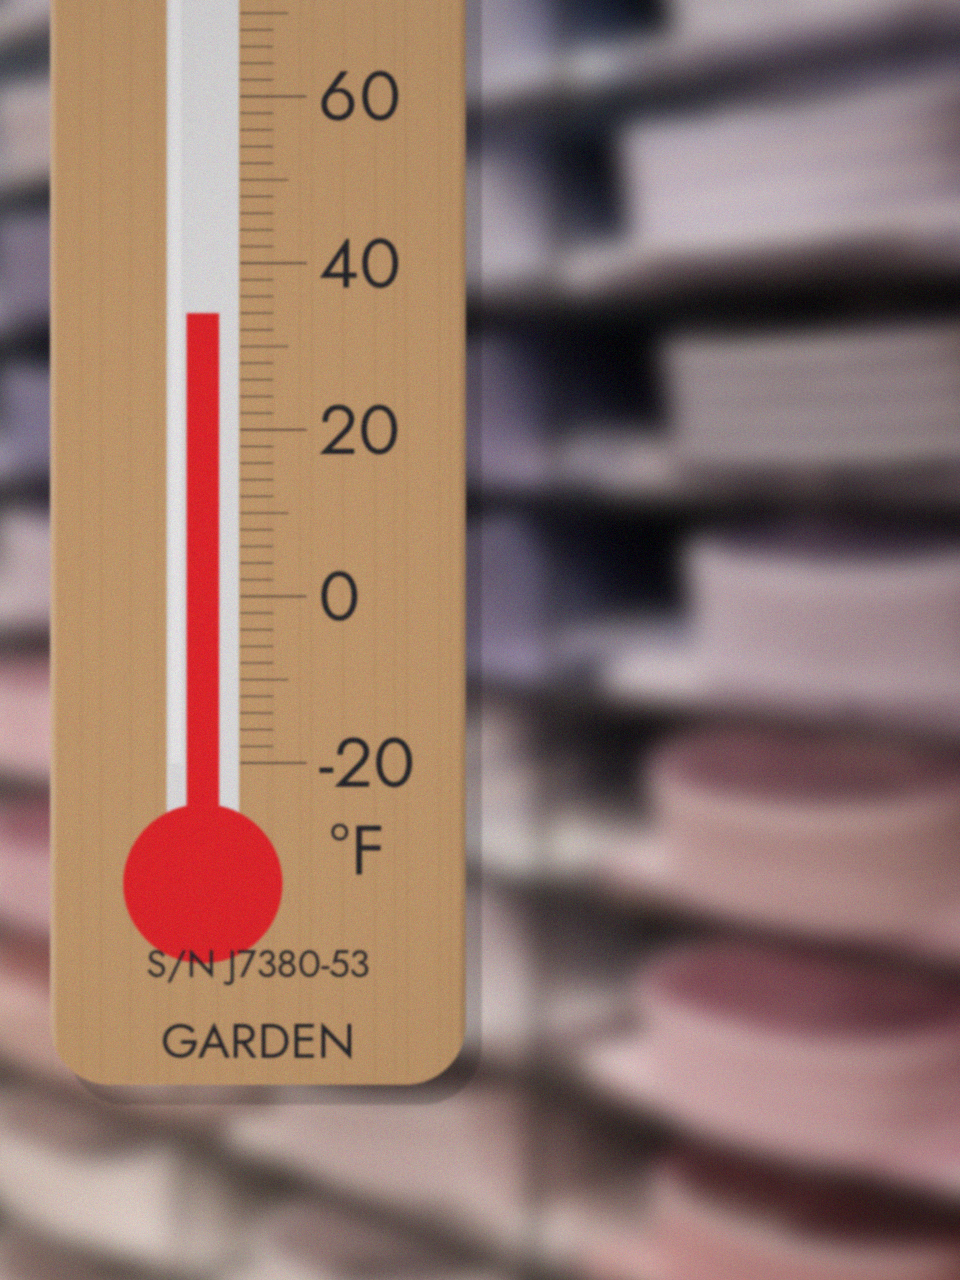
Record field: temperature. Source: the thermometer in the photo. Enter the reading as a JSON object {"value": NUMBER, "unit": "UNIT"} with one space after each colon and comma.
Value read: {"value": 34, "unit": "°F"}
